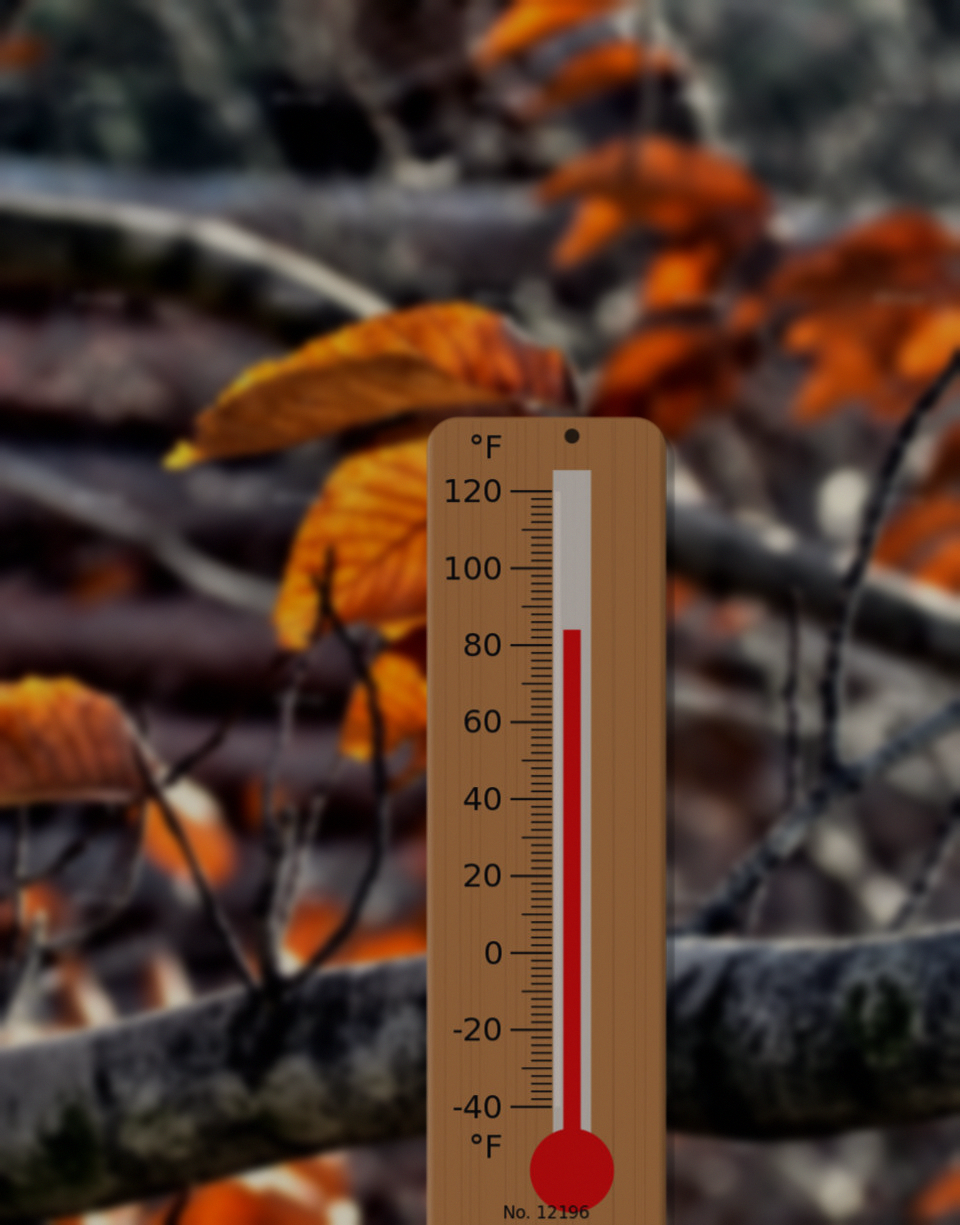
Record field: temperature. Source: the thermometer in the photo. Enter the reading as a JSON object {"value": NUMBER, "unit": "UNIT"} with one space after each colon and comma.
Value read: {"value": 84, "unit": "°F"}
